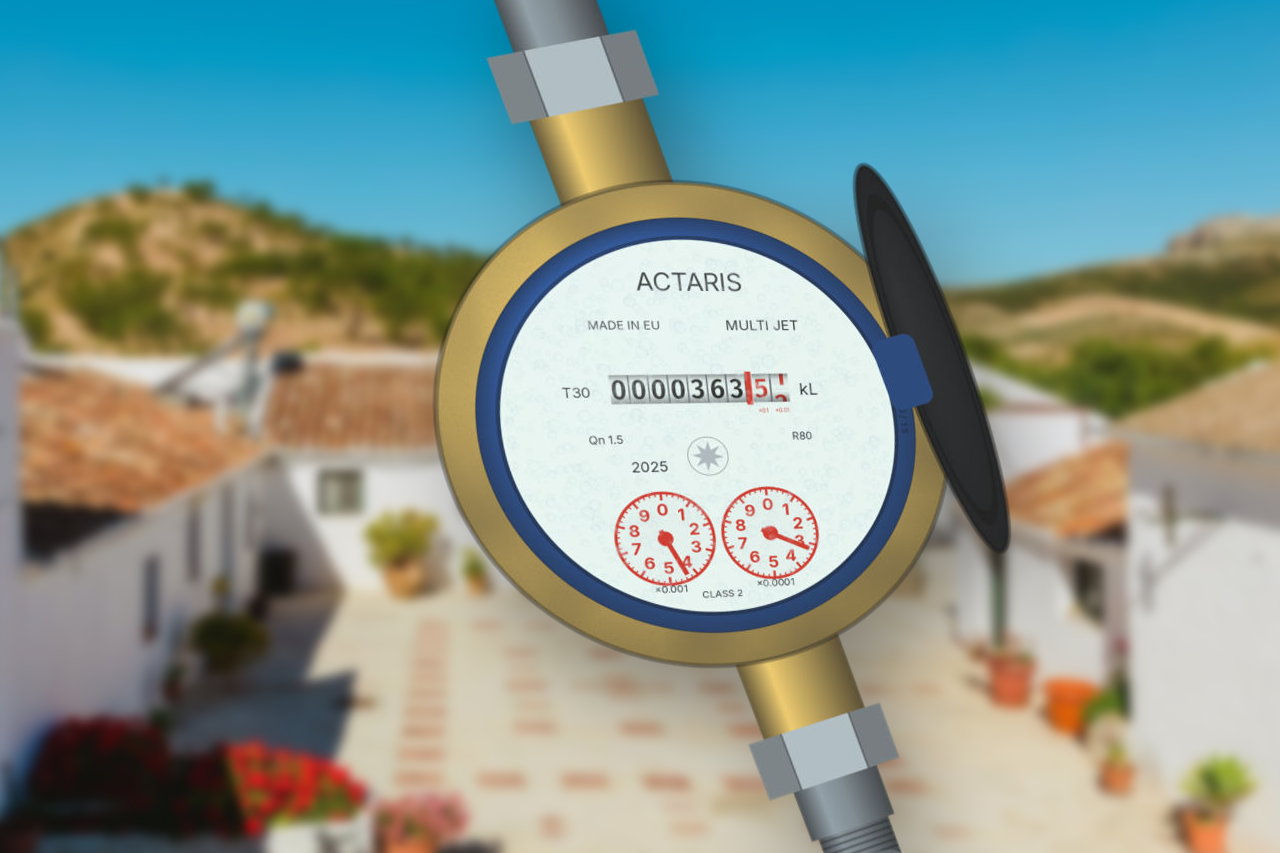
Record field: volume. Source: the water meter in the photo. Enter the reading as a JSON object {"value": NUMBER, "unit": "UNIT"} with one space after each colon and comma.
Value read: {"value": 363.5143, "unit": "kL"}
